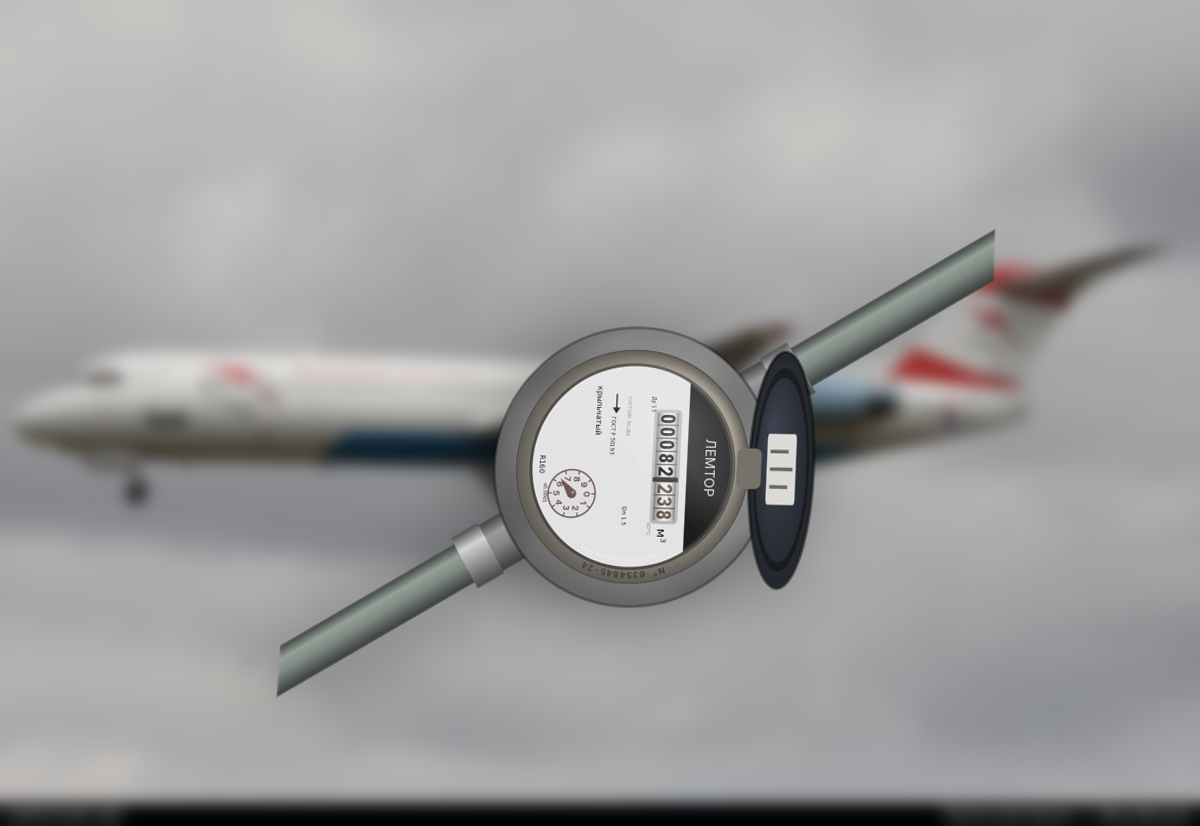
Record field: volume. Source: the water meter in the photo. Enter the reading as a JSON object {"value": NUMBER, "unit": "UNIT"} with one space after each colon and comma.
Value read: {"value": 82.2386, "unit": "m³"}
